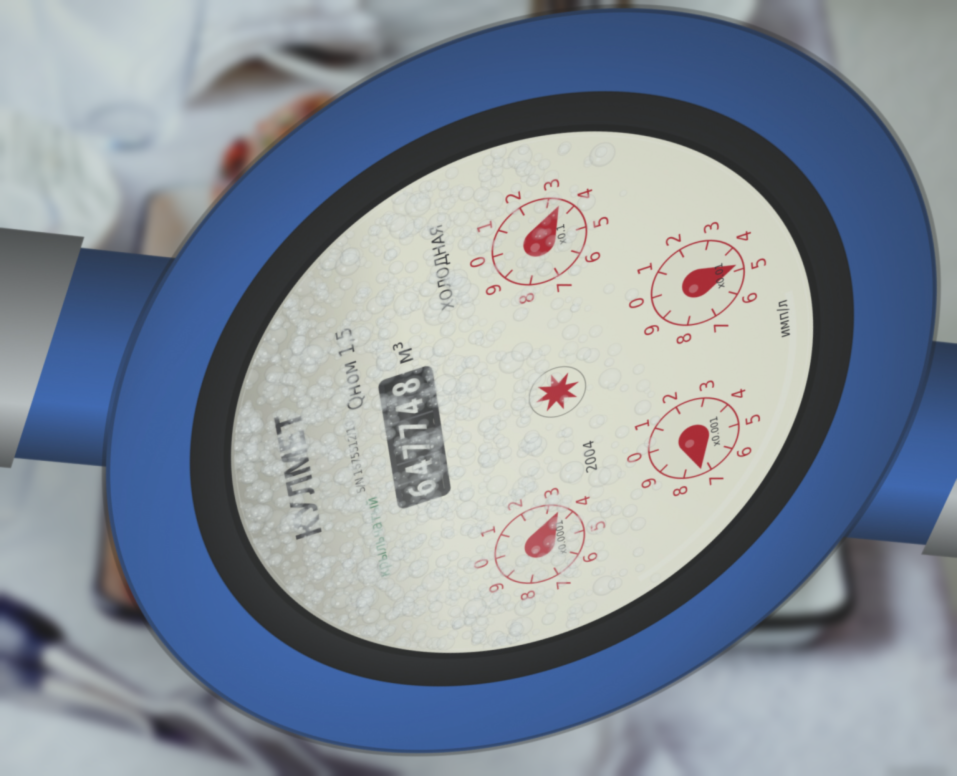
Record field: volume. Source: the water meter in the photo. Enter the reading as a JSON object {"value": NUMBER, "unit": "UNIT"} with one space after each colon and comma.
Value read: {"value": 647748.3473, "unit": "m³"}
